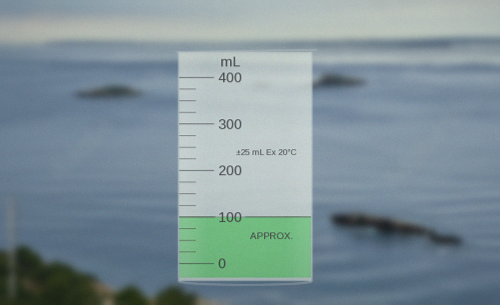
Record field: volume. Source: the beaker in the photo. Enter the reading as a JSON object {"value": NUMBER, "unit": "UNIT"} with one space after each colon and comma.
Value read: {"value": 100, "unit": "mL"}
